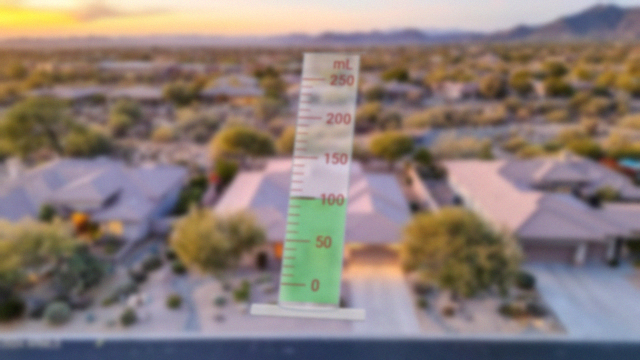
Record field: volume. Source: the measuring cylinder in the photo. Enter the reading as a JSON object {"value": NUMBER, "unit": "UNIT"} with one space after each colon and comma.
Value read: {"value": 100, "unit": "mL"}
